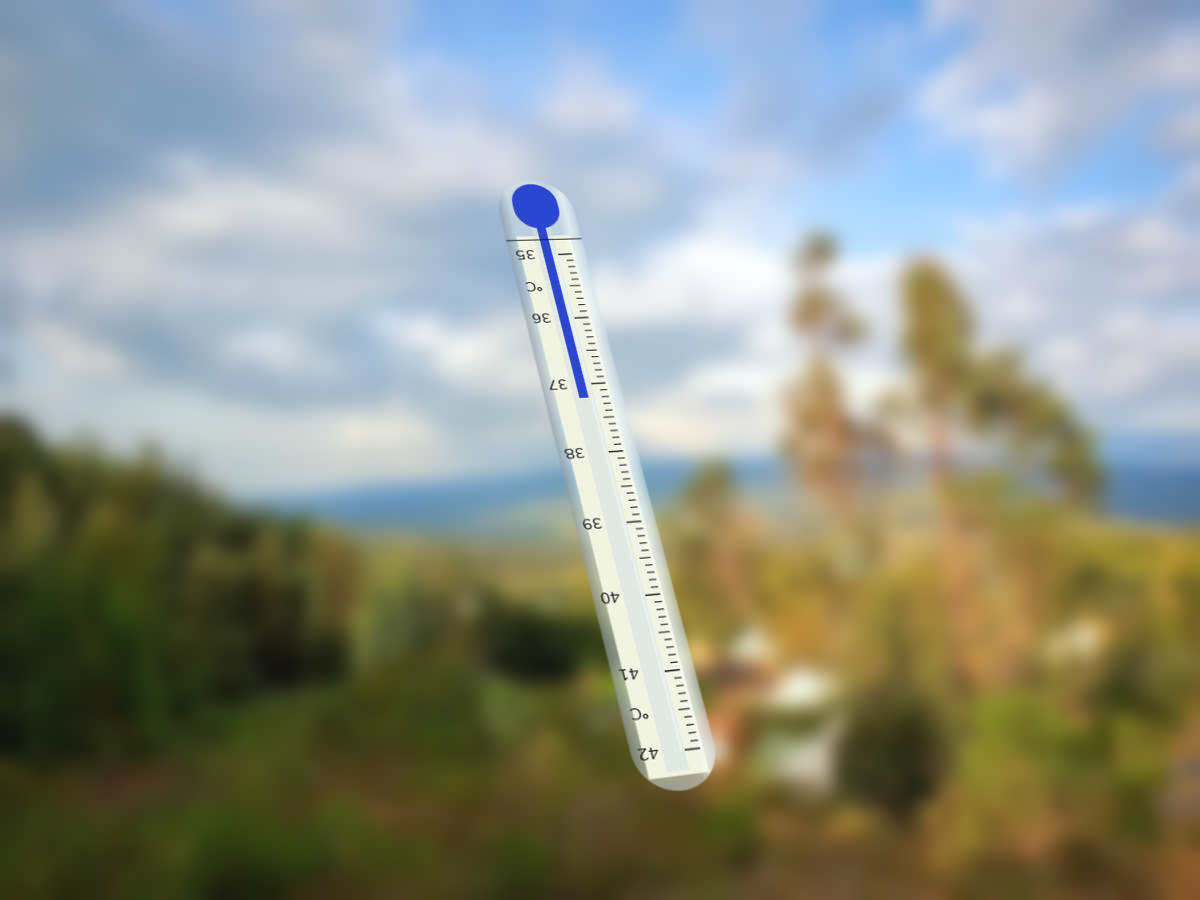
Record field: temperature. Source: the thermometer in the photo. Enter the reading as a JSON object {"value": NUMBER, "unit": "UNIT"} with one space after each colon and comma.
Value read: {"value": 37.2, "unit": "°C"}
